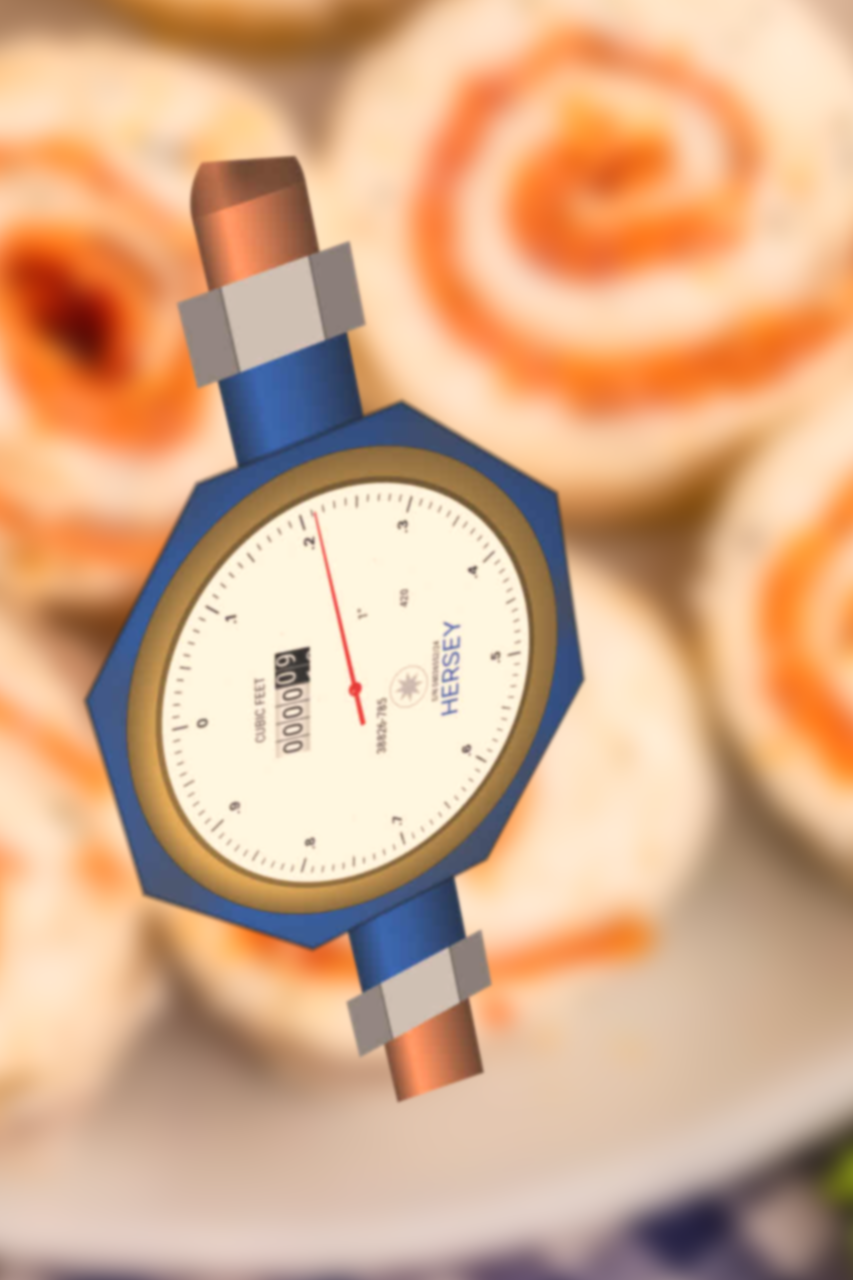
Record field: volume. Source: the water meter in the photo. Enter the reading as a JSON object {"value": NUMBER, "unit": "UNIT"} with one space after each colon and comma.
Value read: {"value": 9.21, "unit": "ft³"}
